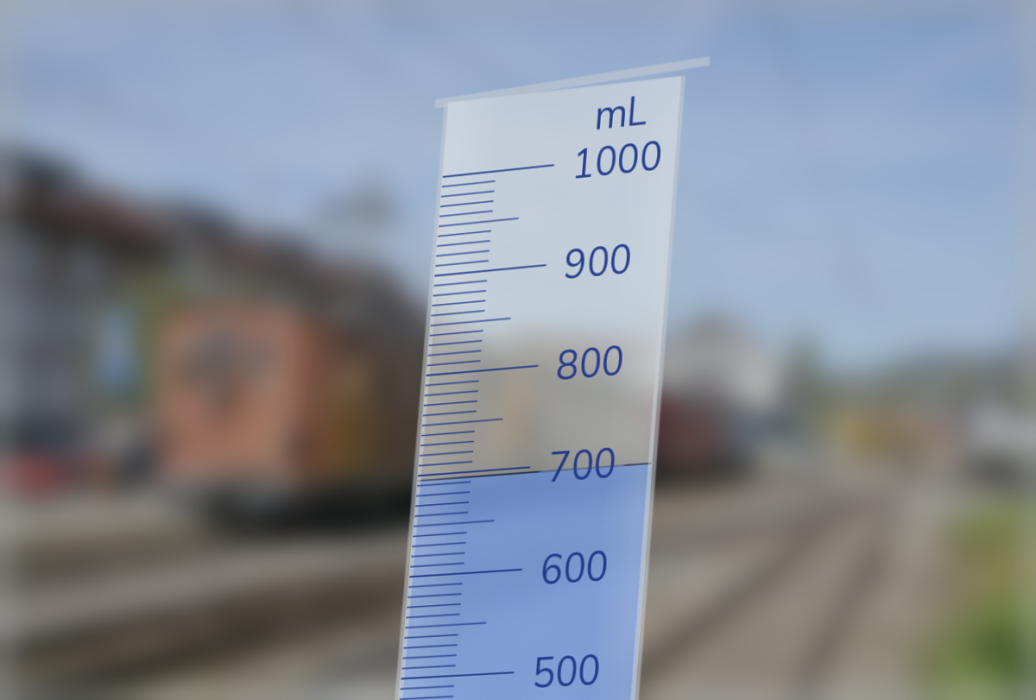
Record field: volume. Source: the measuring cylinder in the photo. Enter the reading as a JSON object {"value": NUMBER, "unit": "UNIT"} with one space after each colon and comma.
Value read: {"value": 695, "unit": "mL"}
